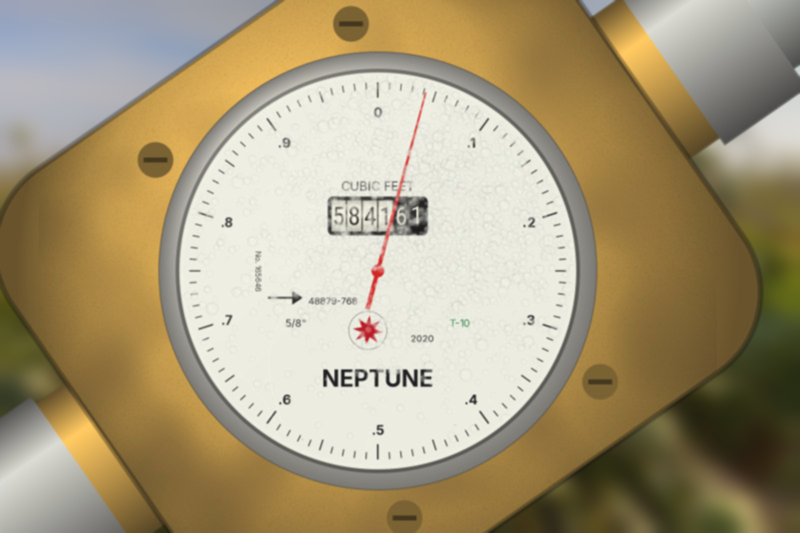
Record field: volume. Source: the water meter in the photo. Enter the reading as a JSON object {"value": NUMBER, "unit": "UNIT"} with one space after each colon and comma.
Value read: {"value": 584161.04, "unit": "ft³"}
